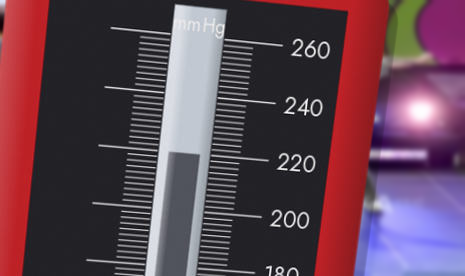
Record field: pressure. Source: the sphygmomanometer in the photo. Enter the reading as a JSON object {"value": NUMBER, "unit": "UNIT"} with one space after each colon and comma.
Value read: {"value": 220, "unit": "mmHg"}
